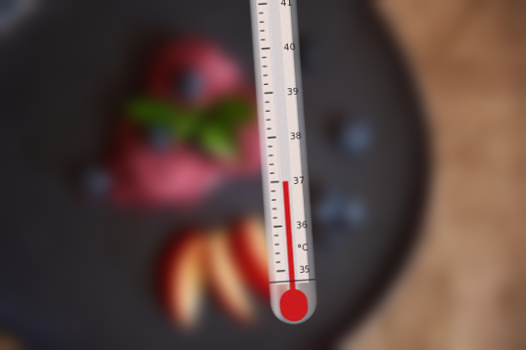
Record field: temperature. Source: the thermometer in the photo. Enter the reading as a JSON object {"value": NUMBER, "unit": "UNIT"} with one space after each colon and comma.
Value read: {"value": 37, "unit": "°C"}
